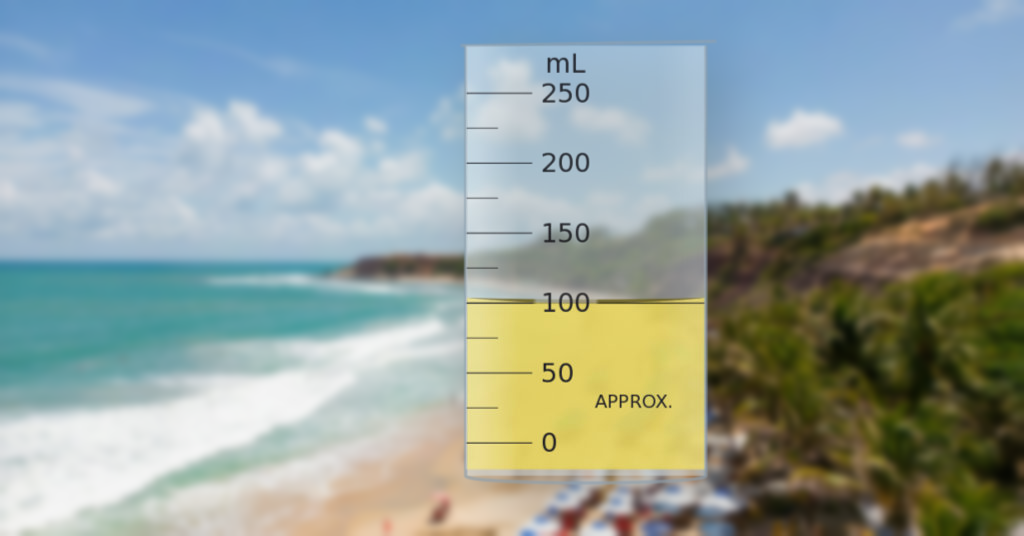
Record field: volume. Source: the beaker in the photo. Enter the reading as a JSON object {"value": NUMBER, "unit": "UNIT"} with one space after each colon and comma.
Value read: {"value": 100, "unit": "mL"}
